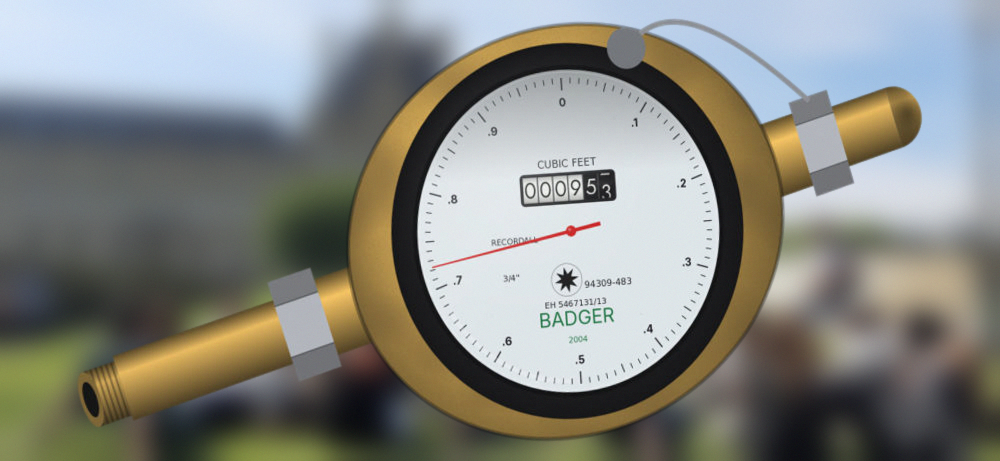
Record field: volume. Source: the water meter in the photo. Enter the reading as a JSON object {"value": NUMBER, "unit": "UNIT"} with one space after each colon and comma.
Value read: {"value": 952.72, "unit": "ft³"}
